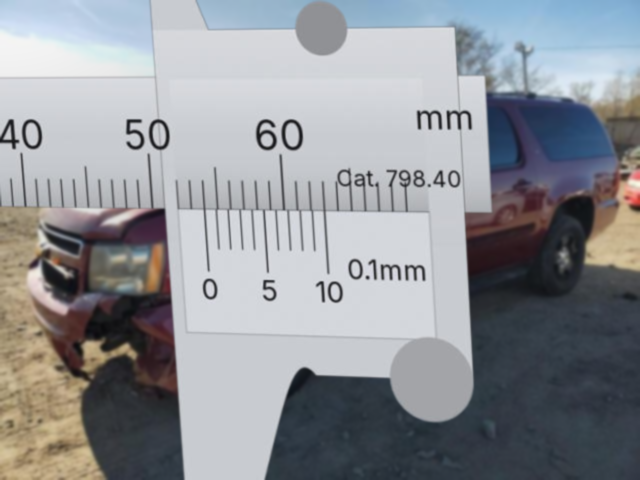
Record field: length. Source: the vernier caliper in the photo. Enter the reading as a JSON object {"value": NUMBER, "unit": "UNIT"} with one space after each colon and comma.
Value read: {"value": 54.0, "unit": "mm"}
